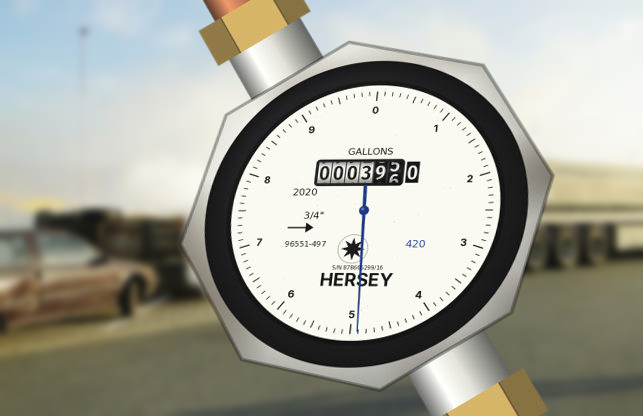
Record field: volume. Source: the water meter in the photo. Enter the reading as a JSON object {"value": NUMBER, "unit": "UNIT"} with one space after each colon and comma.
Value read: {"value": 3954.9, "unit": "gal"}
